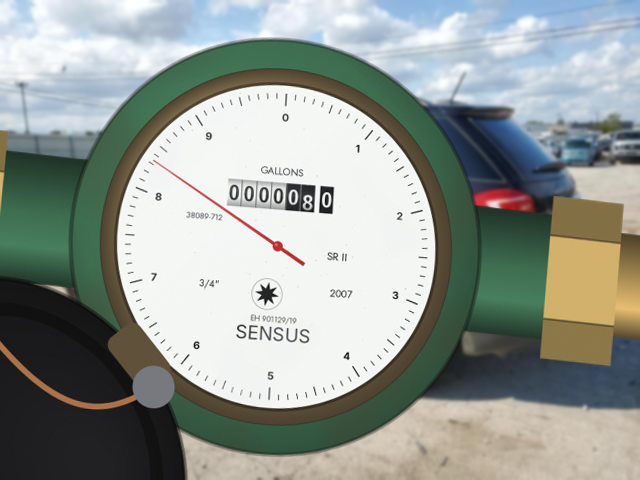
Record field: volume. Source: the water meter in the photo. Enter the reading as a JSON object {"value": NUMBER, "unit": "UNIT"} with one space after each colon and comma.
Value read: {"value": 78.3, "unit": "gal"}
